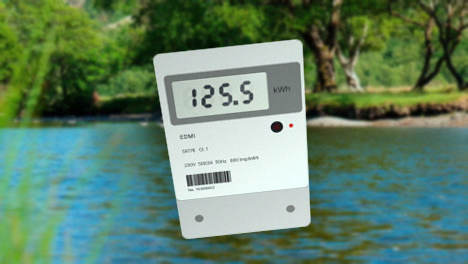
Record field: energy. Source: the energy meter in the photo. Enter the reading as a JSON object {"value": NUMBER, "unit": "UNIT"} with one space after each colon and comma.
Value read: {"value": 125.5, "unit": "kWh"}
